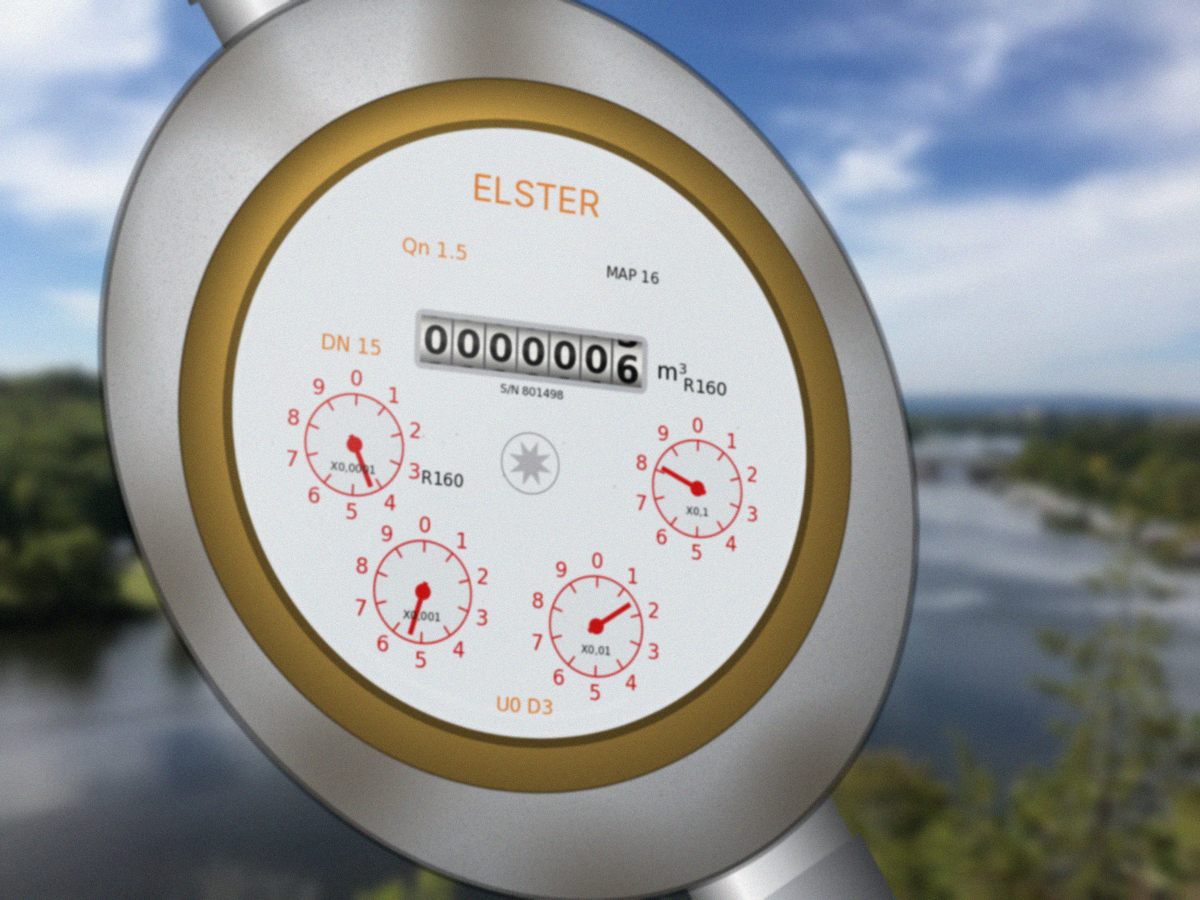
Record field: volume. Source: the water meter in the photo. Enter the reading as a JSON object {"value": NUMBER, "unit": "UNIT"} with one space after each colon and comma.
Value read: {"value": 5.8154, "unit": "m³"}
